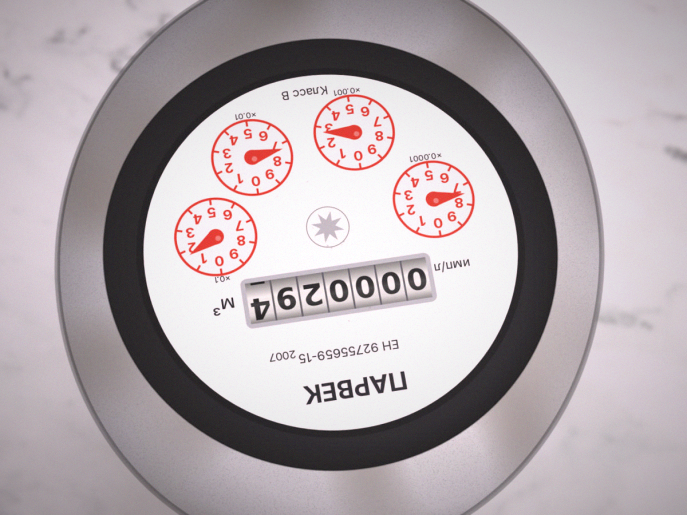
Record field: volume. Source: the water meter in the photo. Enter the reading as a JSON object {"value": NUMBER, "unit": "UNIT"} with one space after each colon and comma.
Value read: {"value": 294.1727, "unit": "m³"}
